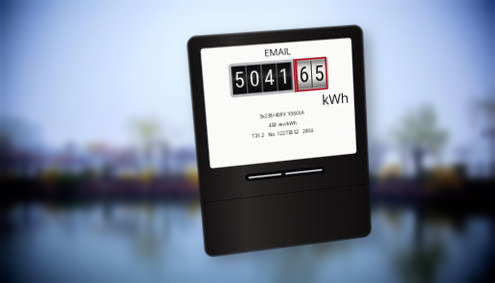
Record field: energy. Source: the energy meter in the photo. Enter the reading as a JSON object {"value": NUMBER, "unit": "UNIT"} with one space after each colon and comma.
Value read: {"value": 5041.65, "unit": "kWh"}
